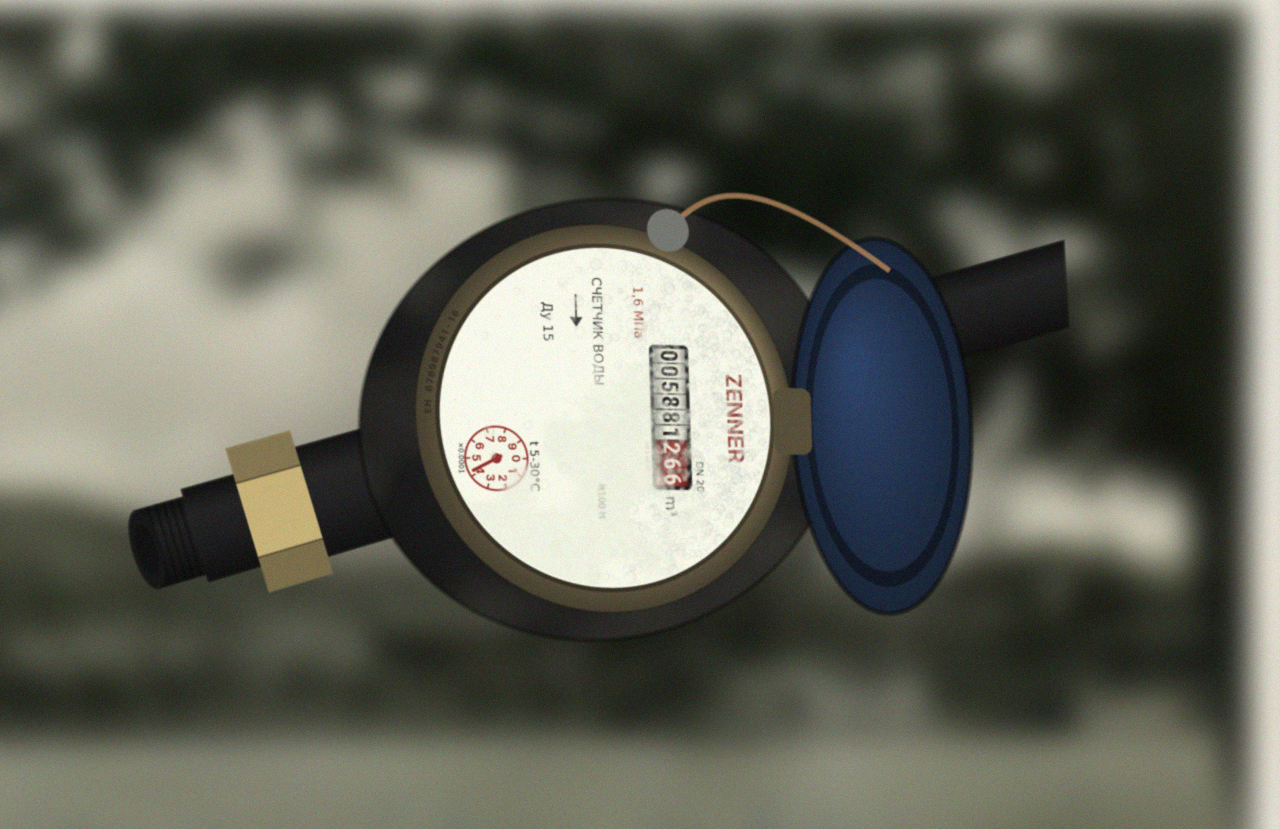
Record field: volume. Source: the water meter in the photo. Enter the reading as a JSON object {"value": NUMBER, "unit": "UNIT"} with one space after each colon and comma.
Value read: {"value": 5881.2664, "unit": "m³"}
